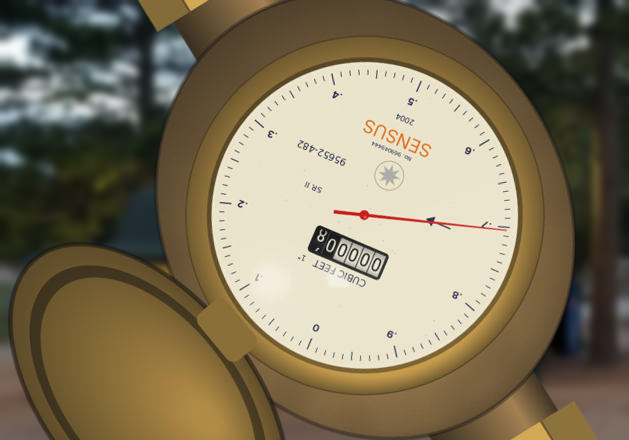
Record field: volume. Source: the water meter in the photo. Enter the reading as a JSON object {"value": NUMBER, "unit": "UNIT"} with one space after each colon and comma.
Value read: {"value": 7.70, "unit": "ft³"}
